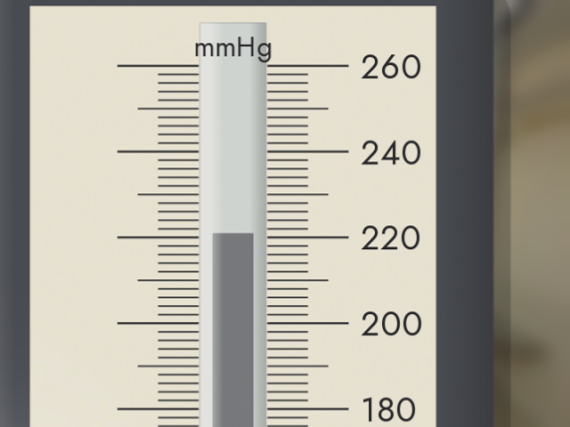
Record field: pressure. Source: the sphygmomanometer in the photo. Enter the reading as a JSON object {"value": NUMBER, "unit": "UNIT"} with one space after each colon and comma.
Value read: {"value": 221, "unit": "mmHg"}
